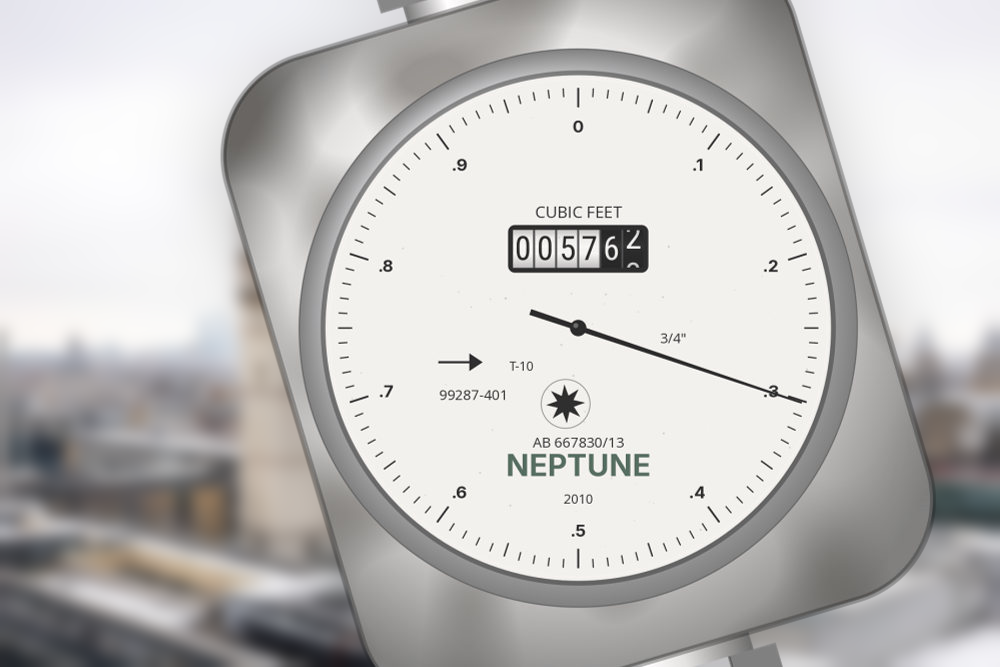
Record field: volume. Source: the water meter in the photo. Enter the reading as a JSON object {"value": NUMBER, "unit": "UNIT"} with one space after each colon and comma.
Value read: {"value": 5762.30, "unit": "ft³"}
